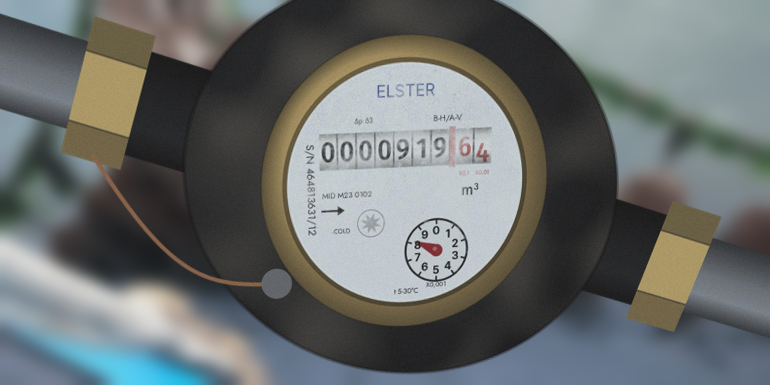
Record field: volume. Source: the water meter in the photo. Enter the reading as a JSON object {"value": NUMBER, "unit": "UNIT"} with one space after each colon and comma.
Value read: {"value": 919.638, "unit": "m³"}
